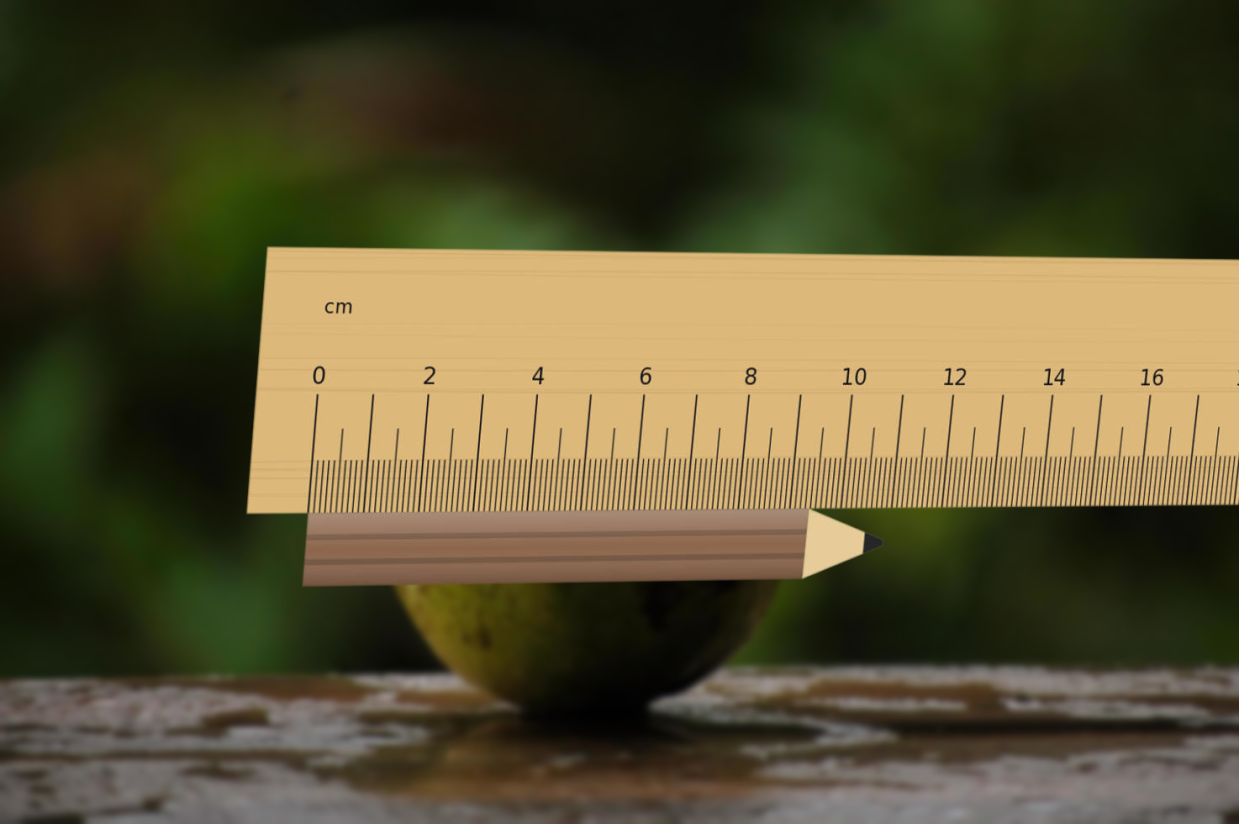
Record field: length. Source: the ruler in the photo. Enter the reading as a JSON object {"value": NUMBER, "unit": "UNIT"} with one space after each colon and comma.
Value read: {"value": 10.9, "unit": "cm"}
